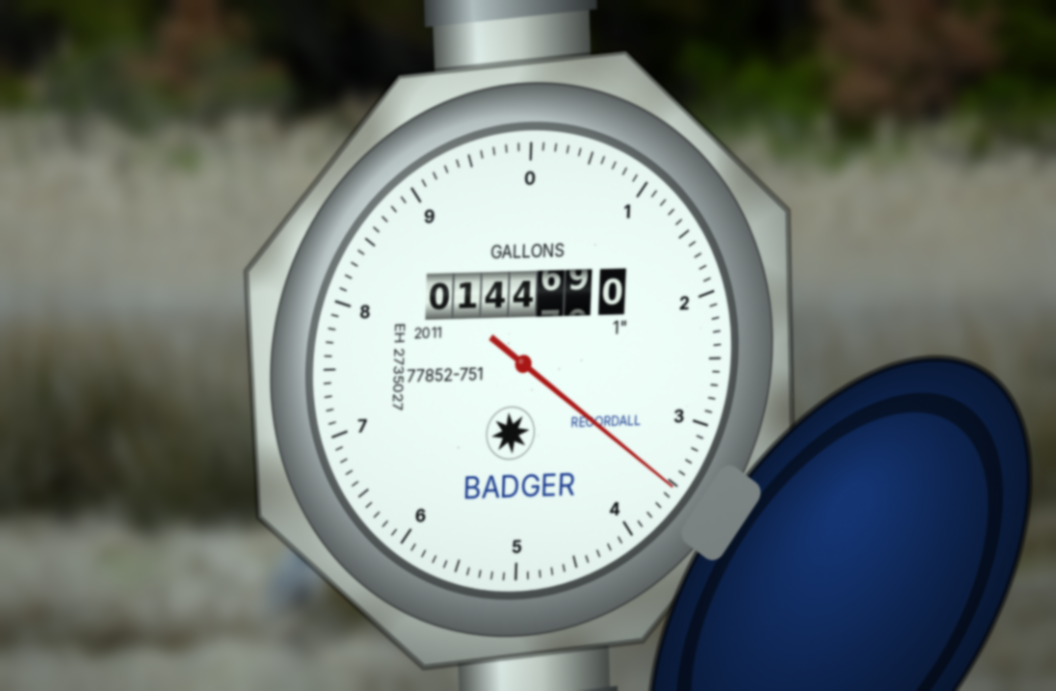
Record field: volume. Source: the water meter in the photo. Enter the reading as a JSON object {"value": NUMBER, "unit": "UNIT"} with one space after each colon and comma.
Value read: {"value": 144693.5, "unit": "gal"}
